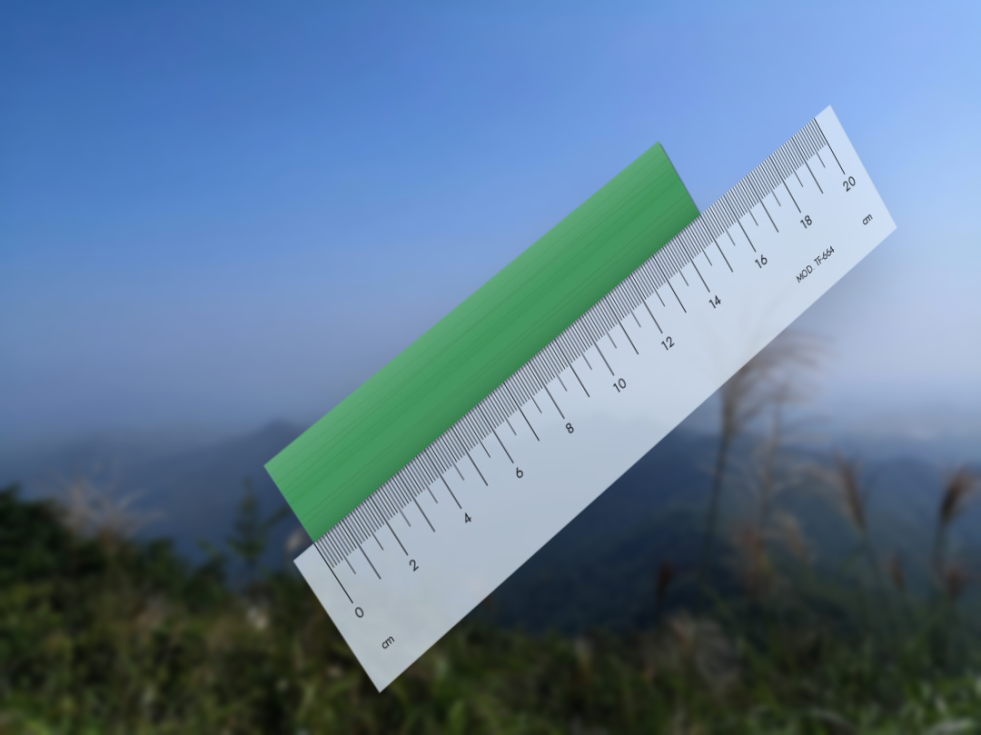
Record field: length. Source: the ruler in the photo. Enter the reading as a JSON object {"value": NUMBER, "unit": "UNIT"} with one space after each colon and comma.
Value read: {"value": 15, "unit": "cm"}
